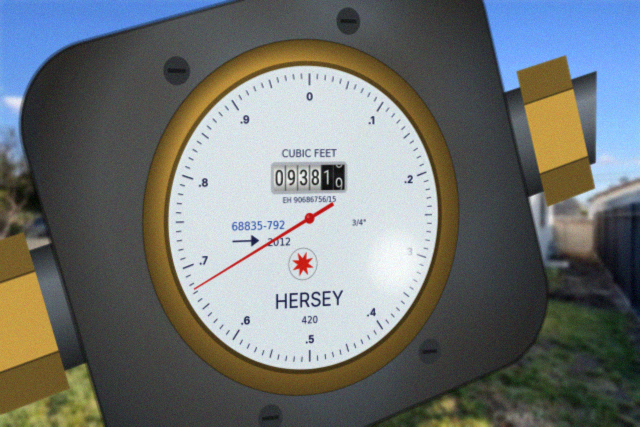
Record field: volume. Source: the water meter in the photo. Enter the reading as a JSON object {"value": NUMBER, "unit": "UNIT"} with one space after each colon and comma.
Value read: {"value": 93818.67, "unit": "ft³"}
